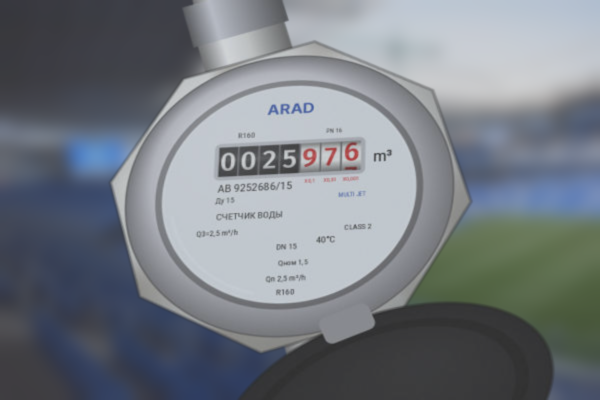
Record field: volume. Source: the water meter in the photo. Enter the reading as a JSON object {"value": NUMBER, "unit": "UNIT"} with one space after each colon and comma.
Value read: {"value": 25.976, "unit": "m³"}
